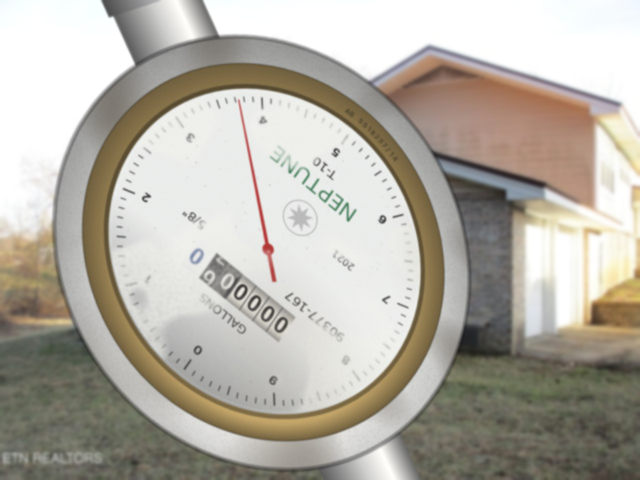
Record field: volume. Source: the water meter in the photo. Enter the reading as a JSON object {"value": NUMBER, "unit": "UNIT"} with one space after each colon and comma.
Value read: {"value": 63.7, "unit": "gal"}
